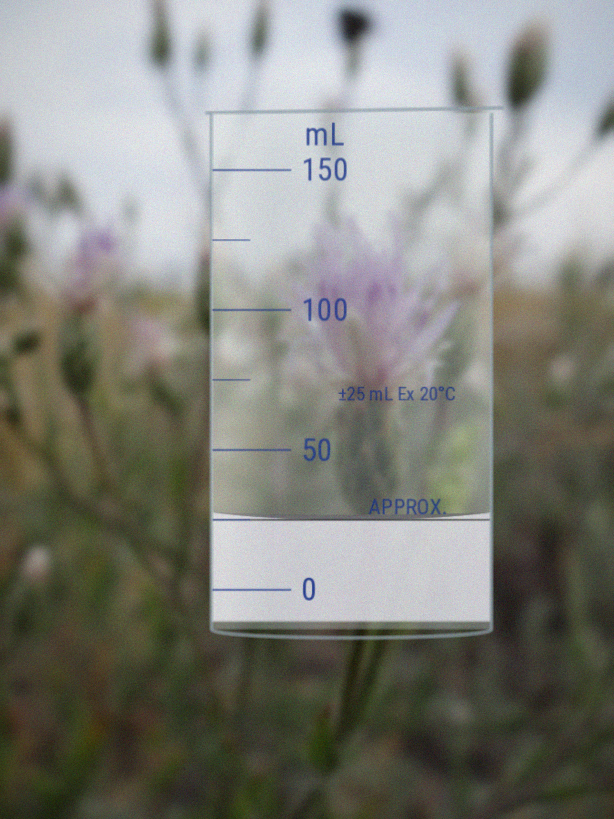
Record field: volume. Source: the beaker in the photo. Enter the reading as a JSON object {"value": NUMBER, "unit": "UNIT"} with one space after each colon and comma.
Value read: {"value": 25, "unit": "mL"}
